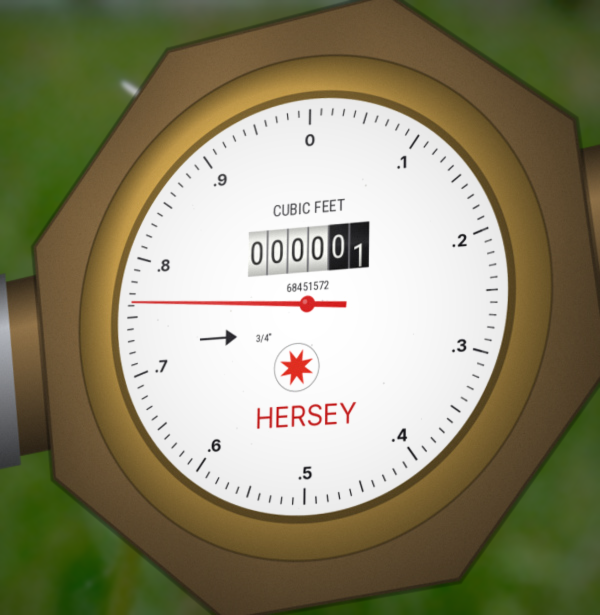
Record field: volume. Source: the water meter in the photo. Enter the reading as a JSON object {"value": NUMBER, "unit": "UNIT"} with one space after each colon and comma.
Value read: {"value": 0.76, "unit": "ft³"}
